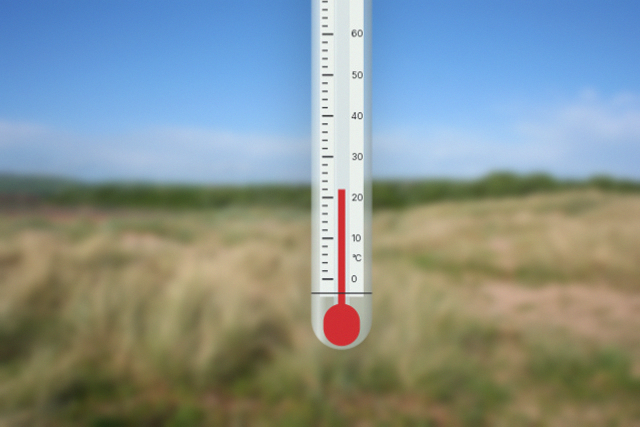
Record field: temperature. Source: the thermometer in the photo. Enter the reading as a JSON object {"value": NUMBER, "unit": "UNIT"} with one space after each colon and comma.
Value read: {"value": 22, "unit": "°C"}
